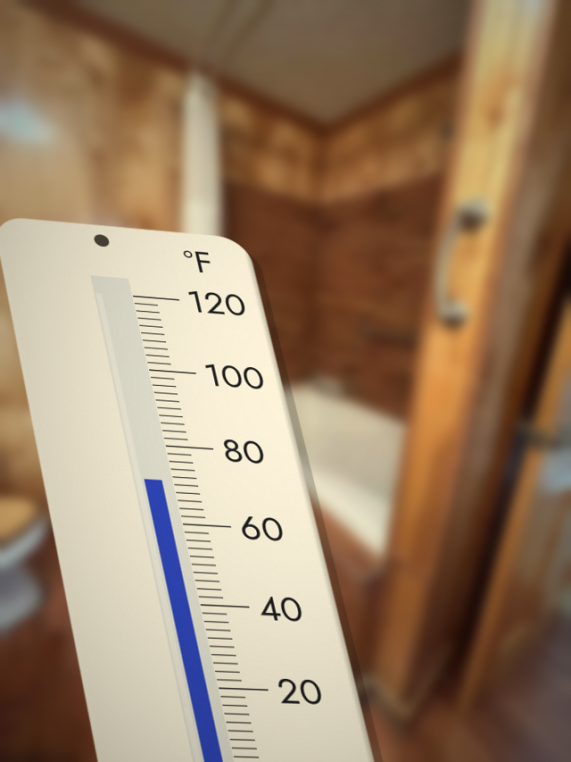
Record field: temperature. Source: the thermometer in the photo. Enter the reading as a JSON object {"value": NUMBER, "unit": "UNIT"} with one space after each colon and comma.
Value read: {"value": 71, "unit": "°F"}
